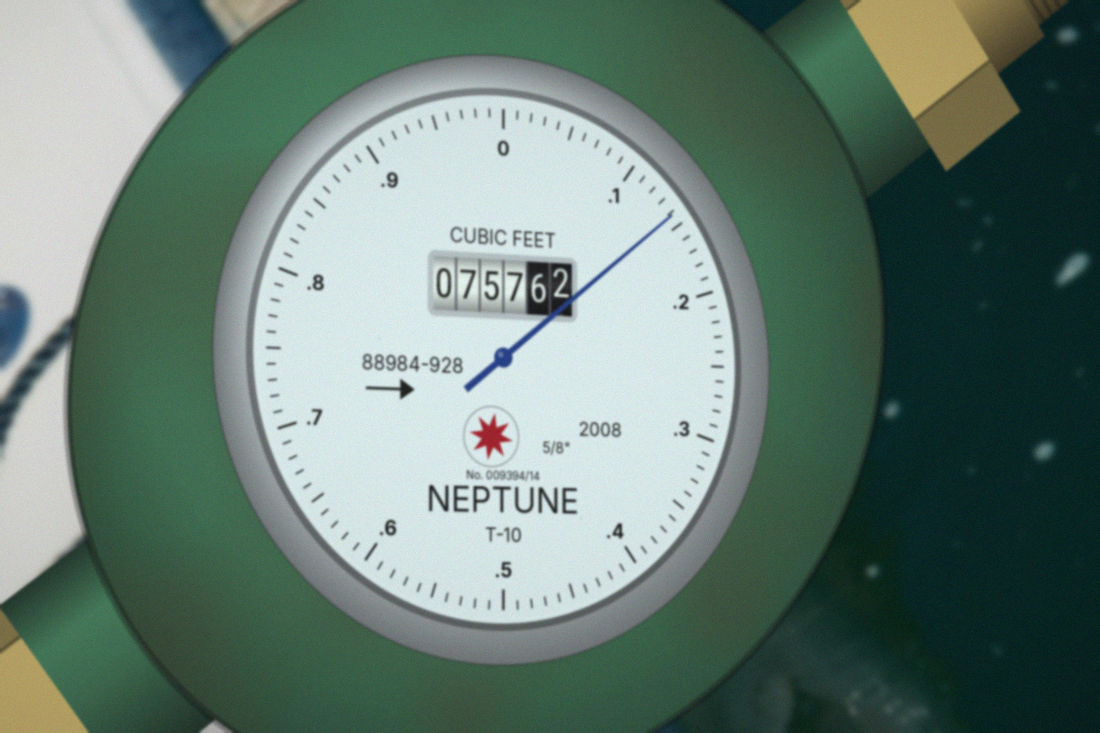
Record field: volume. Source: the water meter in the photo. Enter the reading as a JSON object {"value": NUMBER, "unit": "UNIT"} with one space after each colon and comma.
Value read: {"value": 75762.14, "unit": "ft³"}
